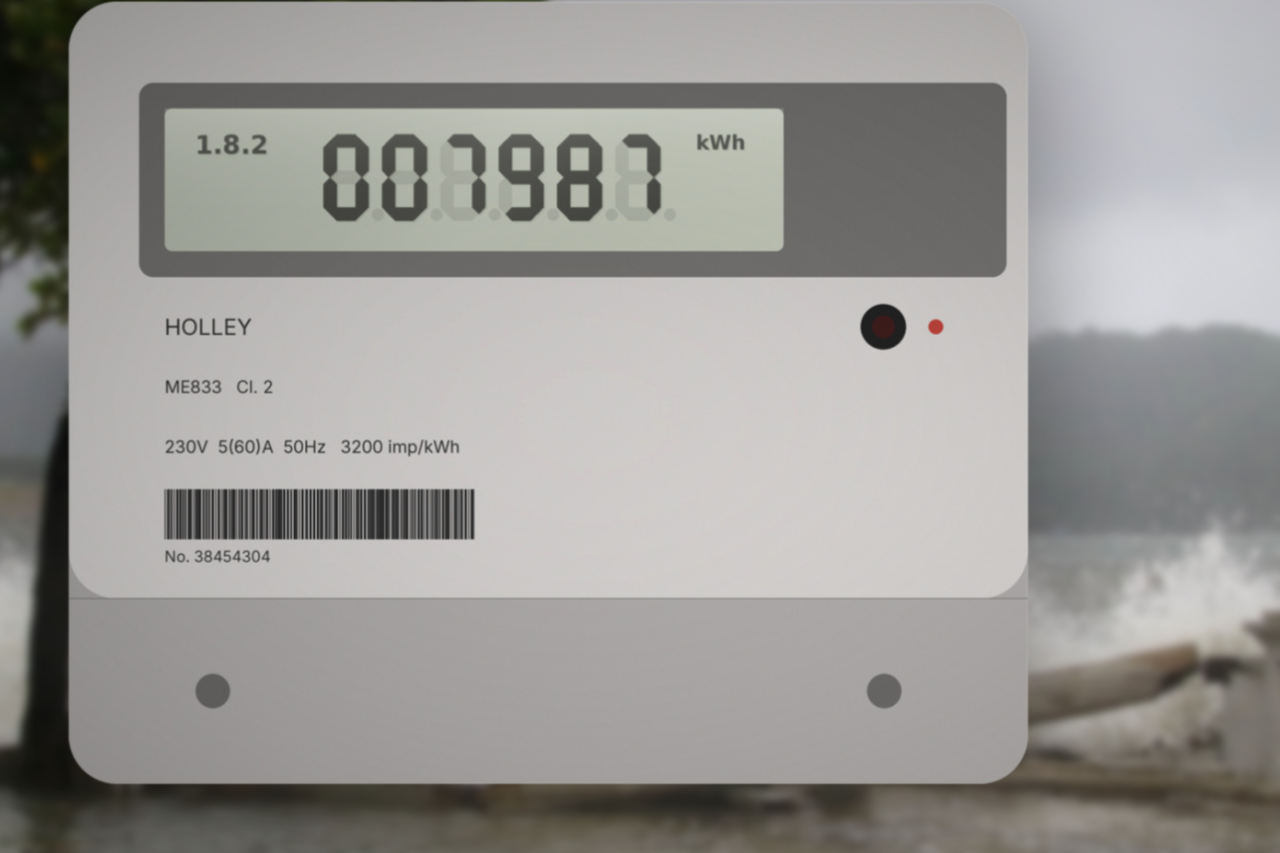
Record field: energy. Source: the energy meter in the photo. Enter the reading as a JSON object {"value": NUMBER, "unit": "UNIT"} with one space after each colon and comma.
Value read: {"value": 7987, "unit": "kWh"}
